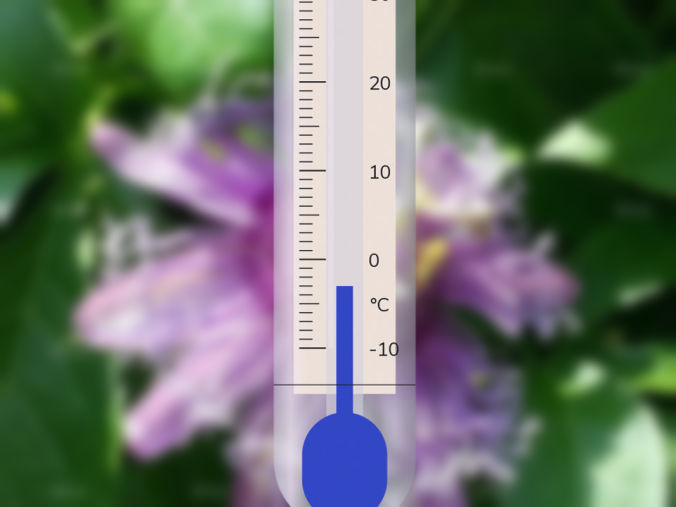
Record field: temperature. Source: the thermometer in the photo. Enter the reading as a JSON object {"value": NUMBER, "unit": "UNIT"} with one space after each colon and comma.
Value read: {"value": -3, "unit": "°C"}
